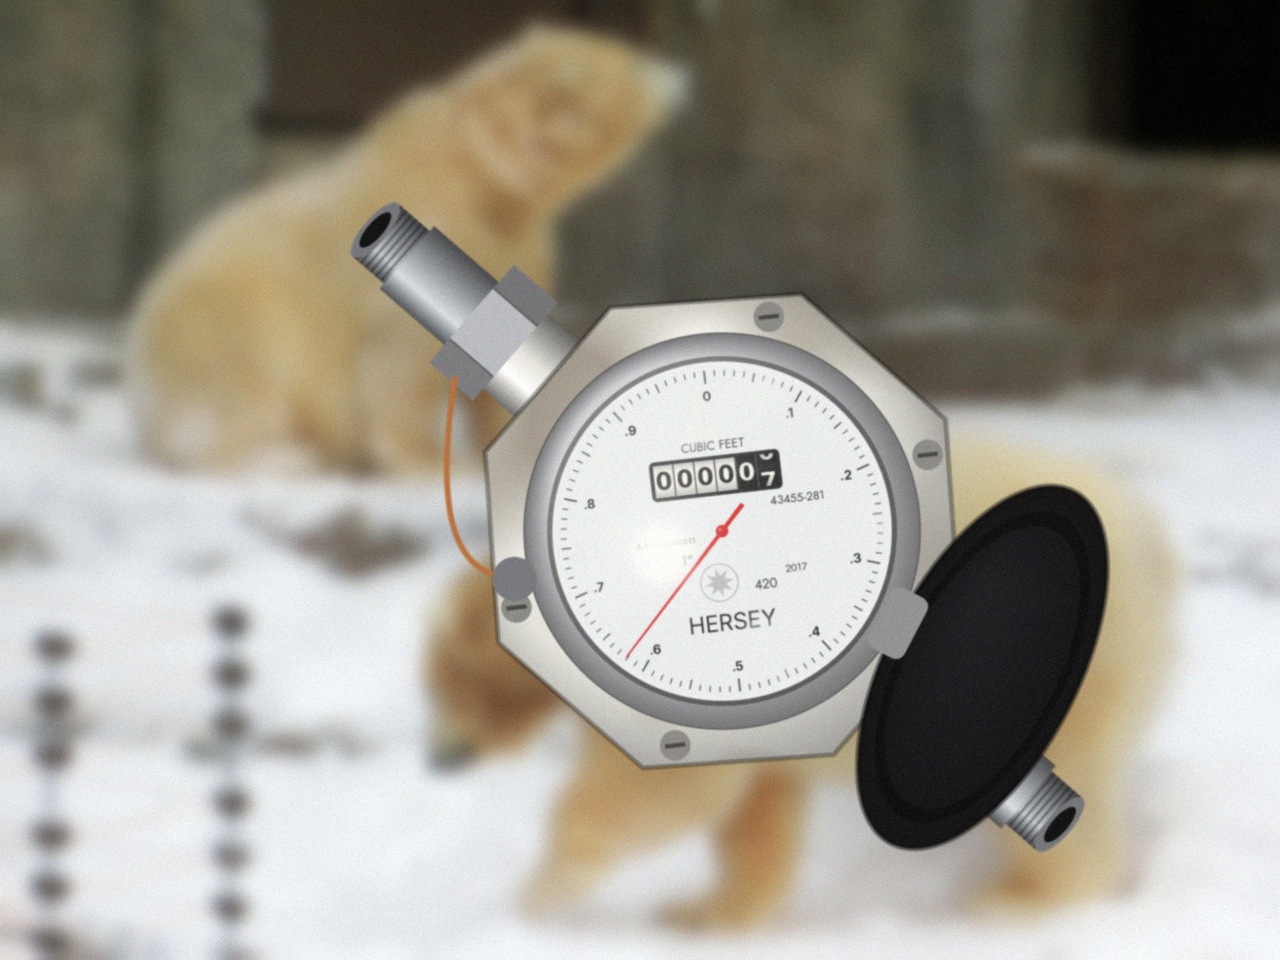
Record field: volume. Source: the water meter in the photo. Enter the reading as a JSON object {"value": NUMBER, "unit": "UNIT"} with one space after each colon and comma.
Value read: {"value": 6.62, "unit": "ft³"}
